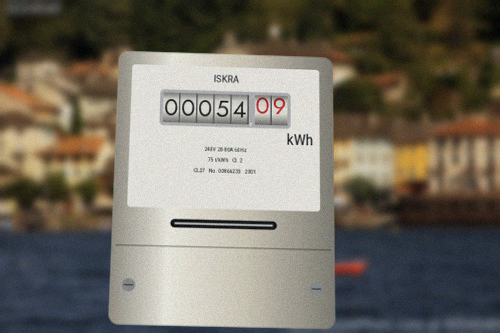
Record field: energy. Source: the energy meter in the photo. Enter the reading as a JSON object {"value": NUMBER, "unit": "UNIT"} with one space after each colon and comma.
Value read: {"value": 54.09, "unit": "kWh"}
